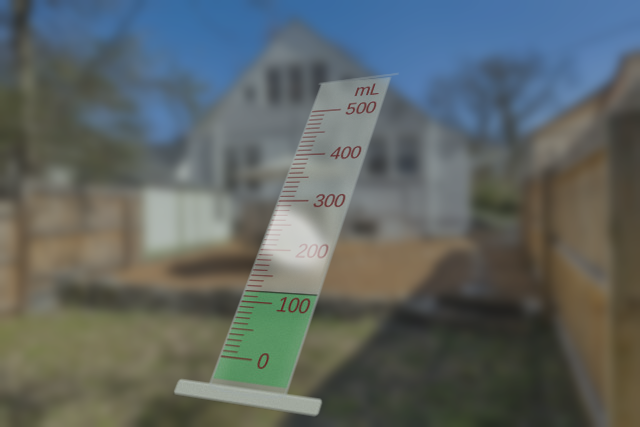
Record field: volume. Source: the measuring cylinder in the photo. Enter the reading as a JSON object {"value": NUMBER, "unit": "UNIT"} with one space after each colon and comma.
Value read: {"value": 120, "unit": "mL"}
